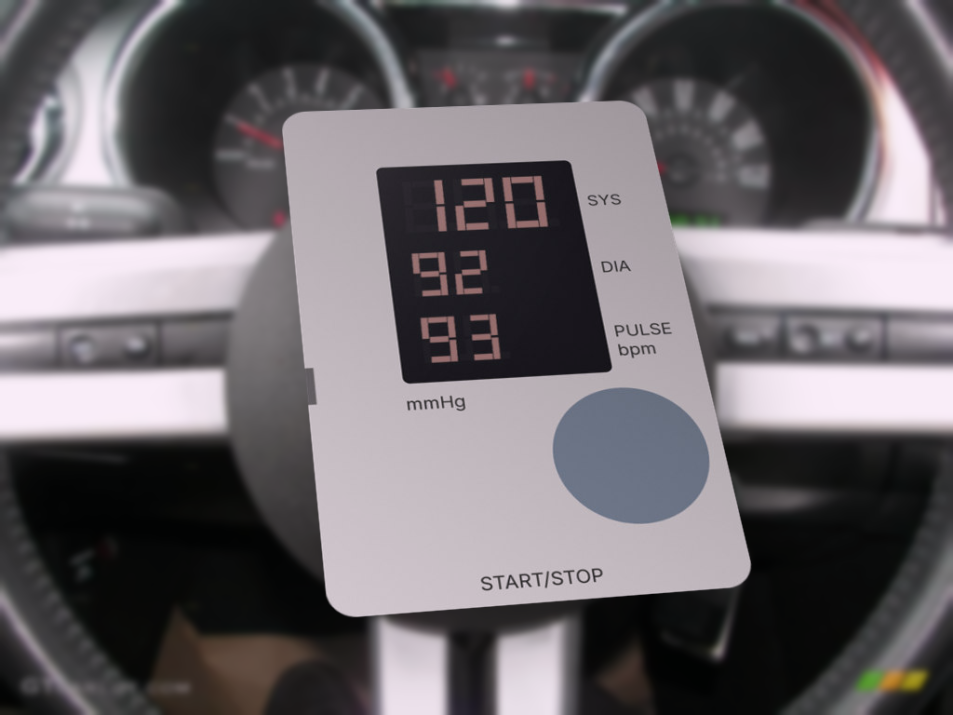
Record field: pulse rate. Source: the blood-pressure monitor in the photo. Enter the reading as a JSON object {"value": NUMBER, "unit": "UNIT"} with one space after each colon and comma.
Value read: {"value": 93, "unit": "bpm"}
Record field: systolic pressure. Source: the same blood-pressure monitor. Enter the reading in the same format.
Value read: {"value": 120, "unit": "mmHg"}
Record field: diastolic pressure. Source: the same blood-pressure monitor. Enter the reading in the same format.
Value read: {"value": 92, "unit": "mmHg"}
